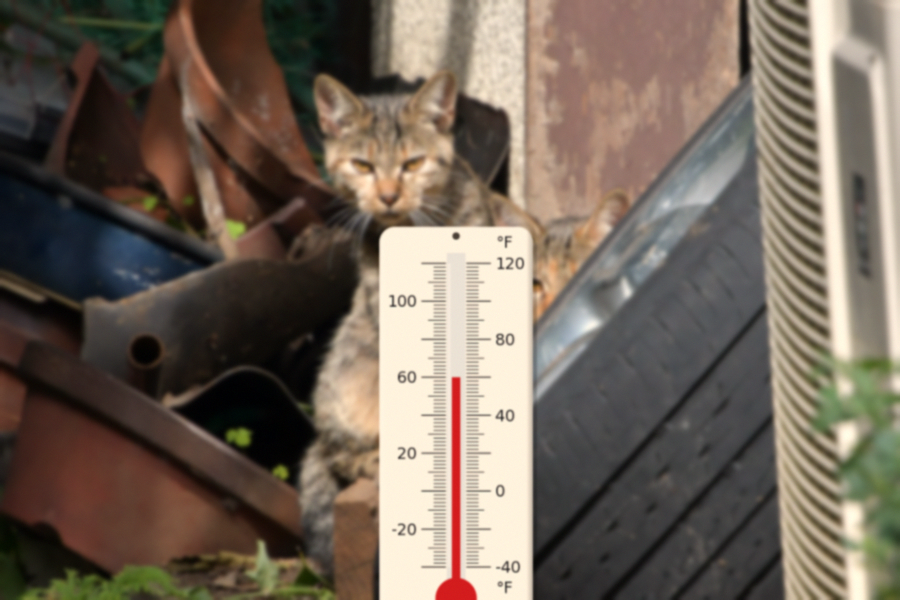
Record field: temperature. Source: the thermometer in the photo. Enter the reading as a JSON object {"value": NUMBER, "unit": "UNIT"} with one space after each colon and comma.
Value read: {"value": 60, "unit": "°F"}
